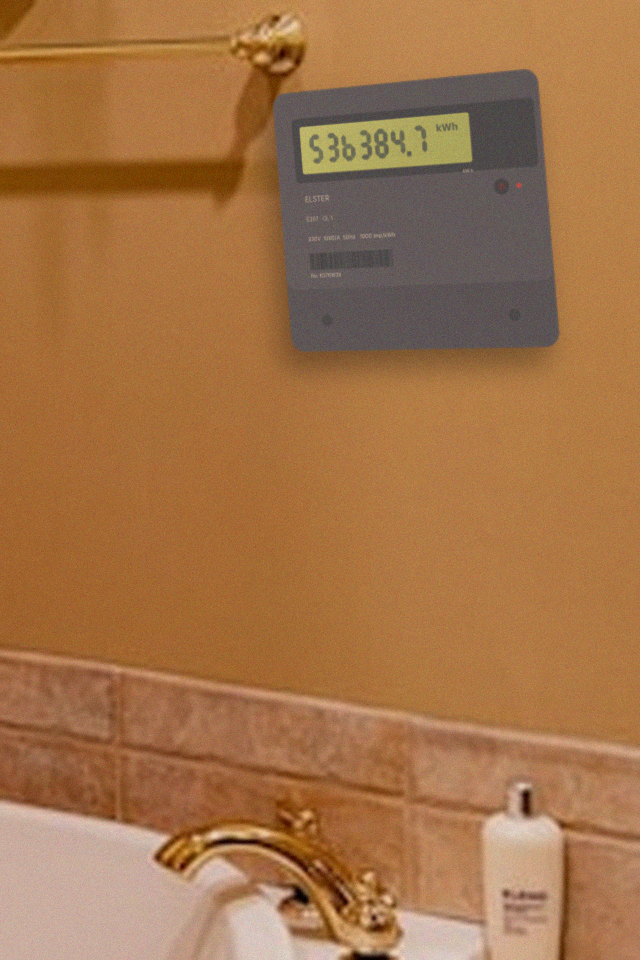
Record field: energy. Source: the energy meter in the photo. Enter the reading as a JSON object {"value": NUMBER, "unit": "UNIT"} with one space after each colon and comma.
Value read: {"value": 536384.7, "unit": "kWh"}
